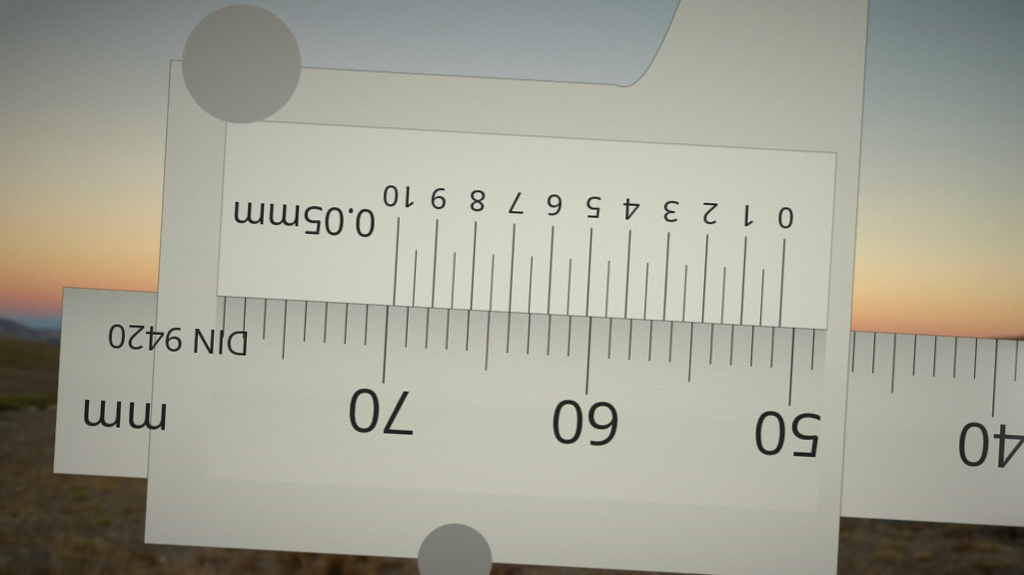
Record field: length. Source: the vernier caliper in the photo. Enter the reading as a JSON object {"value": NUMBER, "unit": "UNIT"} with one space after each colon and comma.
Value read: {"value": 50.7, "unit": "mm"}
